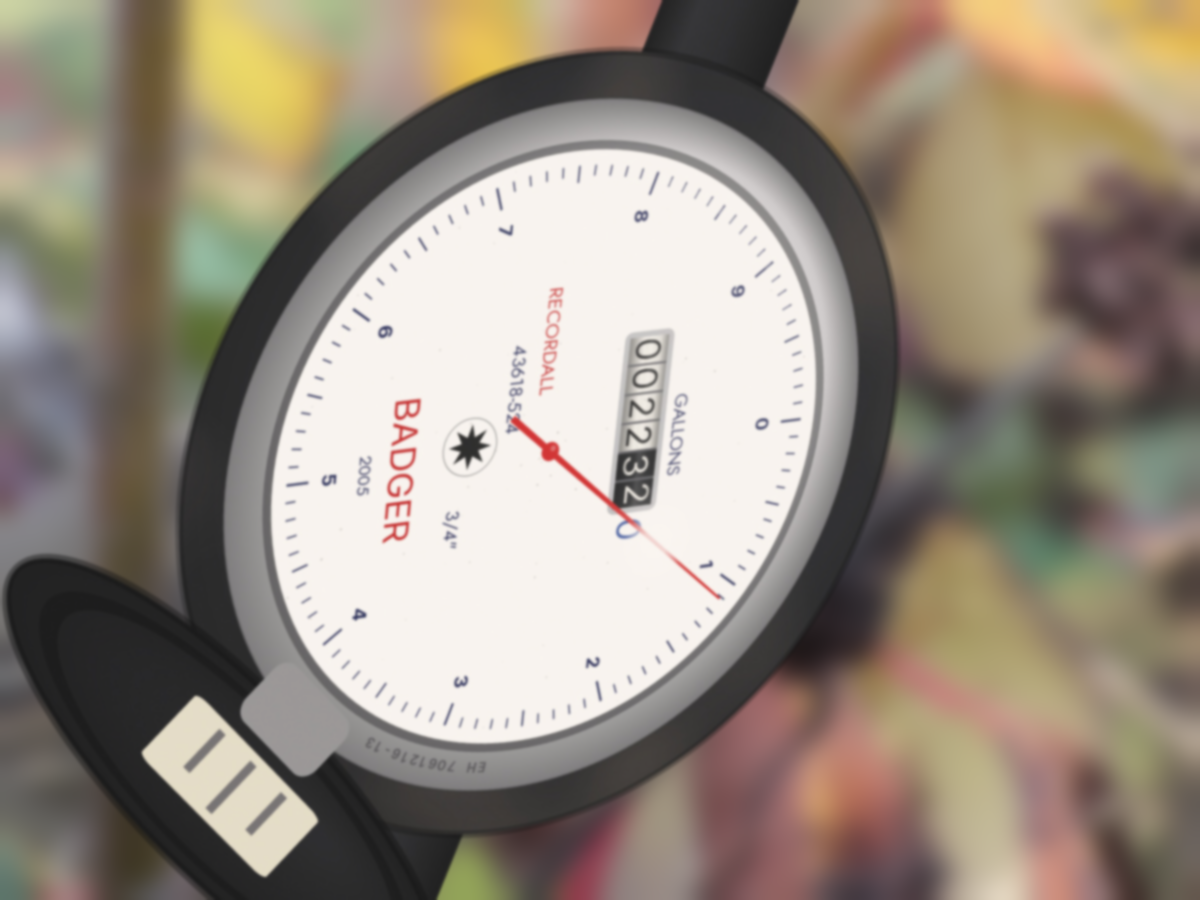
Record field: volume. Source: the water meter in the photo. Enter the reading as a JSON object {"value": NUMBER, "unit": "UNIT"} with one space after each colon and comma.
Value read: {"value": 22321.1, "unit": "gal"}
